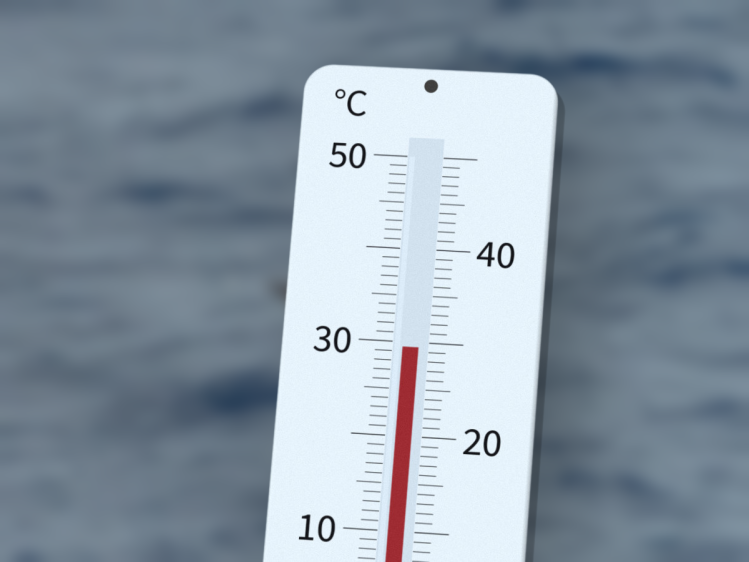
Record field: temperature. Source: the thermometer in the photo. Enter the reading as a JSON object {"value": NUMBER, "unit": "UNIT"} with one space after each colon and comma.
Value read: {"value": 29.5, "unit": "°C"}
